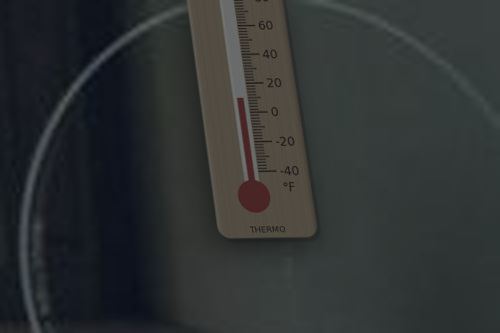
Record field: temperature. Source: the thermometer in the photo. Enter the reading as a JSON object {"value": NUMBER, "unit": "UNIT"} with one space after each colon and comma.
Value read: {"value": 10, "unit": "°F"}
